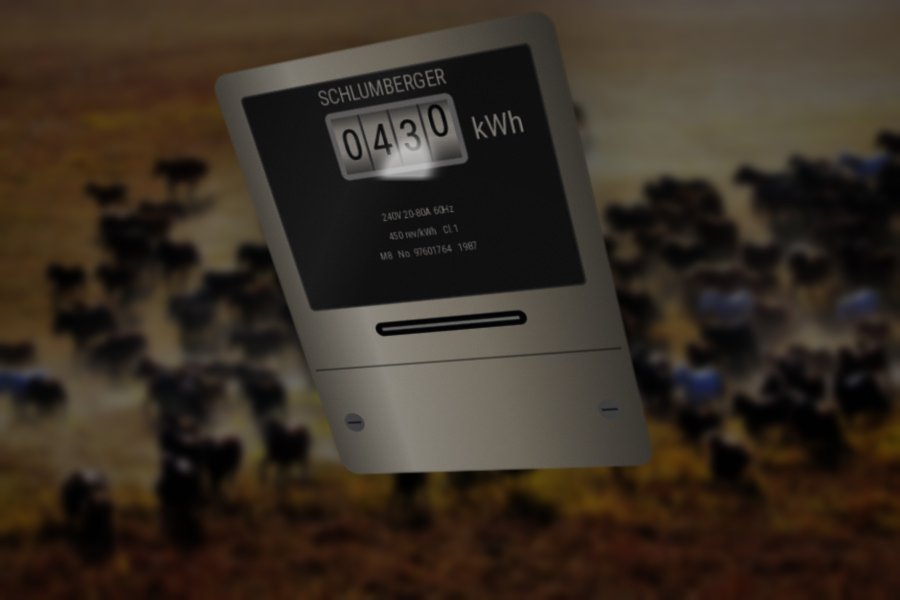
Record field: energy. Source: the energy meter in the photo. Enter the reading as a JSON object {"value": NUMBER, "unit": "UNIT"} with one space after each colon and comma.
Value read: {"value": 430, "unit": "kWh"}
